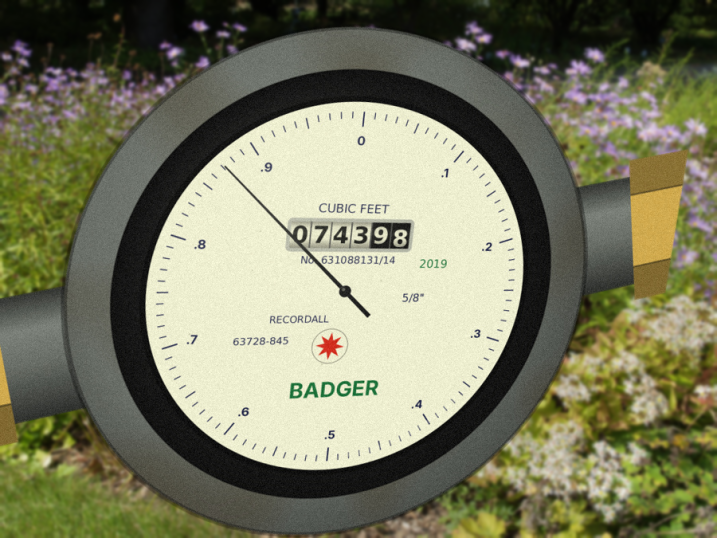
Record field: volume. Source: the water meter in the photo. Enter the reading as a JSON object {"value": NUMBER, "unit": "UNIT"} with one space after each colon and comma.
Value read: {"value": 74397.87, "unit": "ft³"}
